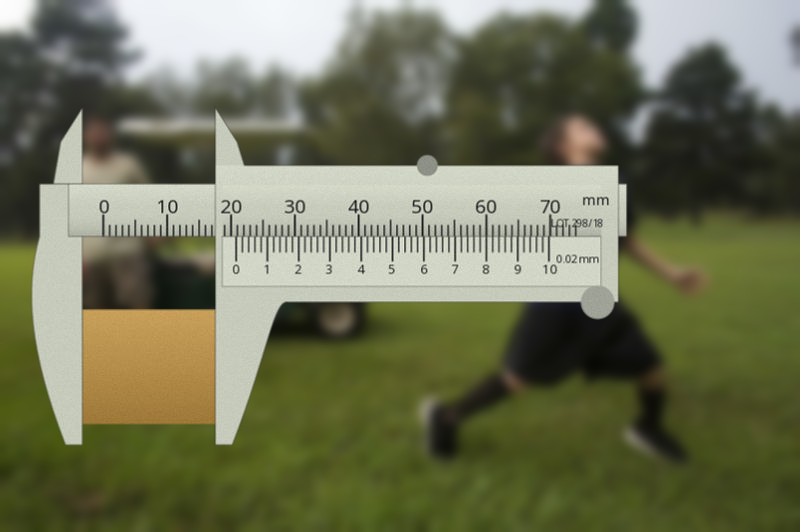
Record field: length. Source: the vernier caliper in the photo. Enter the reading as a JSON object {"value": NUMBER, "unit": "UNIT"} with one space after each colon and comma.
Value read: {"value": 20.8, "unit": "mm"}
